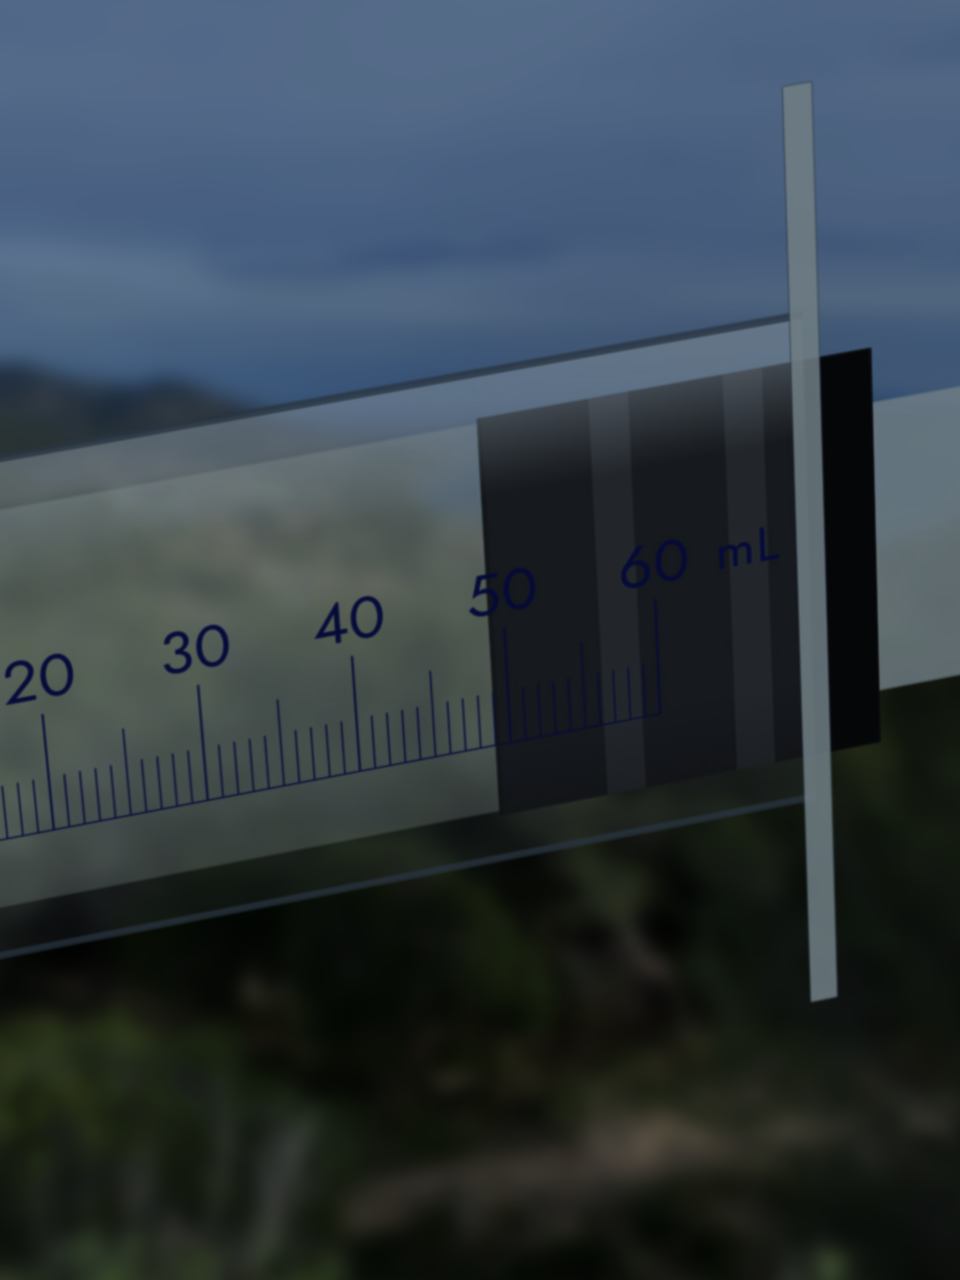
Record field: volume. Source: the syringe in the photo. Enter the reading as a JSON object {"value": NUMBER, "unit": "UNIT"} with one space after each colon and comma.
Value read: {"value": 49, "unit": "mL"}
